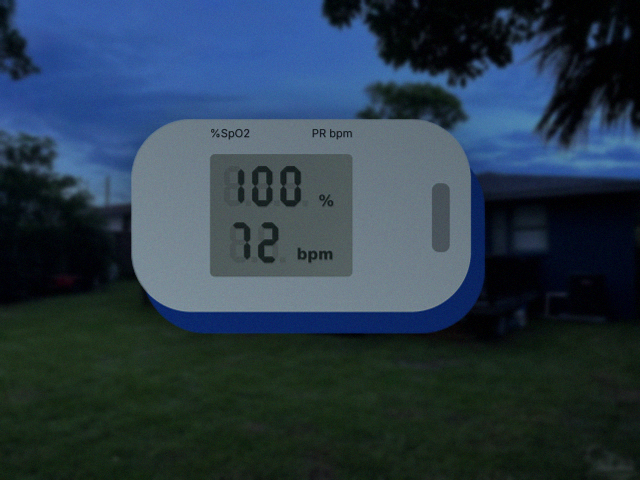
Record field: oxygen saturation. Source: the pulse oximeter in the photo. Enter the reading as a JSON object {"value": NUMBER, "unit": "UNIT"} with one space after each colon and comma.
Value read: {"value": 100, "unit": "%"}
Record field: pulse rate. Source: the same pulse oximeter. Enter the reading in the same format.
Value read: {"value": 72, "unit": "bpm"}
